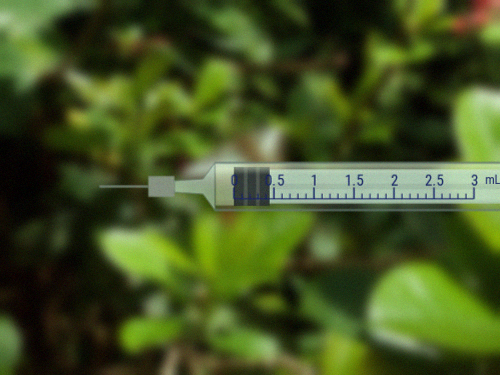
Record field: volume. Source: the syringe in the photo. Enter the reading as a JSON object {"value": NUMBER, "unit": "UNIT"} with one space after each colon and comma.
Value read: {"value": 0, "unit": "mL"}
